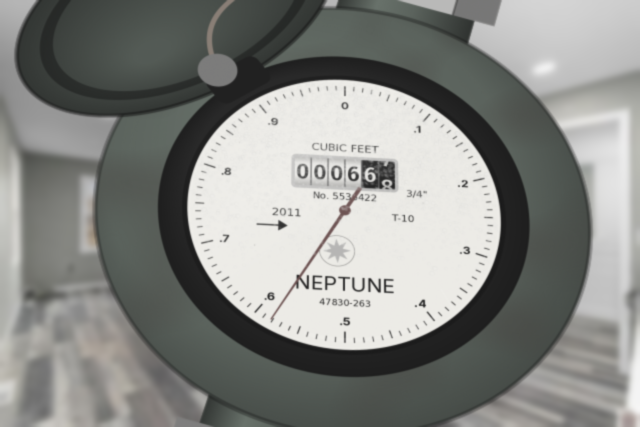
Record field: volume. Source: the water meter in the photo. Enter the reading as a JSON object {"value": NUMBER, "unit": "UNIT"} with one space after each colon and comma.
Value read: {"value": 667.58, "unit": "ft³"}
